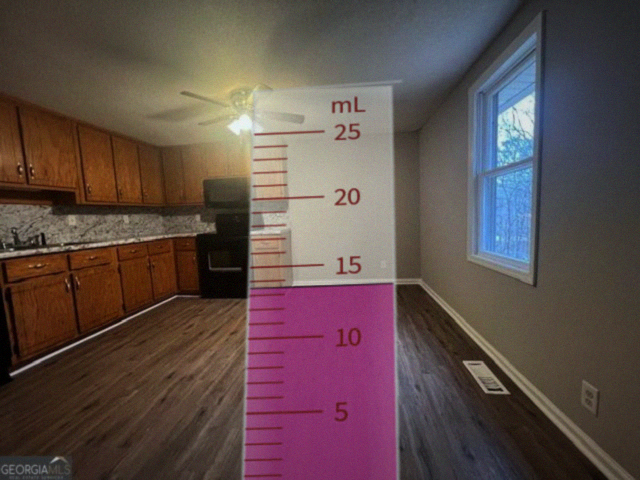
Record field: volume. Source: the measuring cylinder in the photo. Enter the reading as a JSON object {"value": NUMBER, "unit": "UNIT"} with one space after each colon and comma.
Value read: {"value": 13.5, "unit": "mL"}
